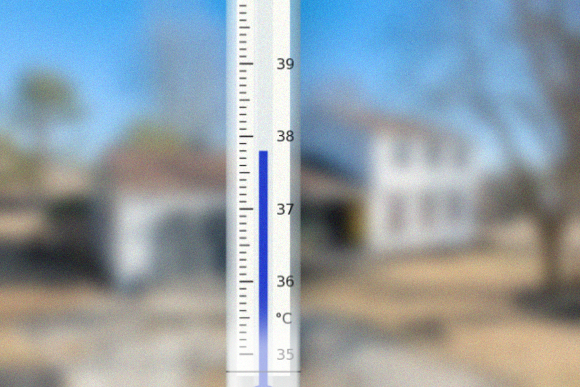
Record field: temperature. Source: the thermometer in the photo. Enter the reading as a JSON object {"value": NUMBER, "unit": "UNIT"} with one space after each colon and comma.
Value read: {"value": 37.8, "unit": "°C"}
